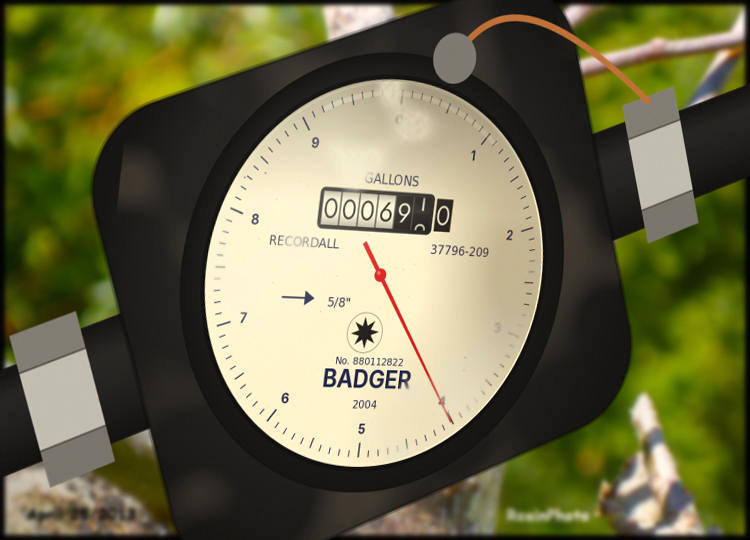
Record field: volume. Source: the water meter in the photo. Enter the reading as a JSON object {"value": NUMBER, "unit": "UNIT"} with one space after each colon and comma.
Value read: {"value": 6914.0, "unit": "gal"}
